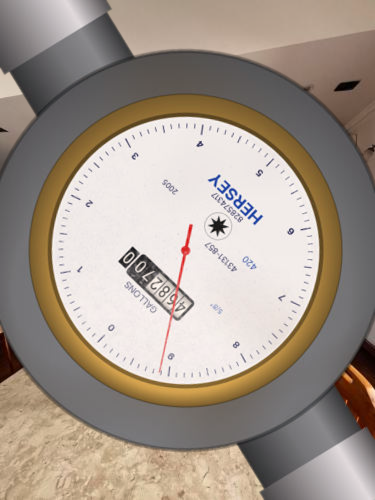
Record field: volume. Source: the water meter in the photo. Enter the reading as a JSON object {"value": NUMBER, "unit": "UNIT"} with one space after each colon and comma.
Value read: {"value": 4682699.1, "unit": "gal"}
